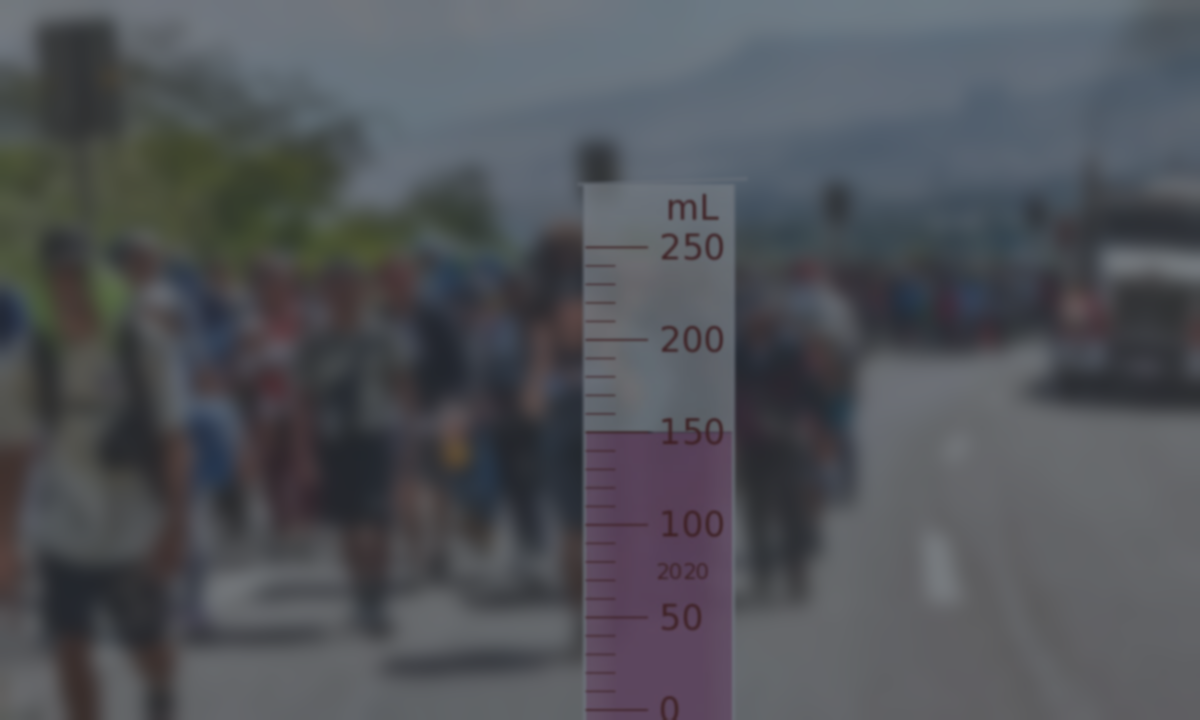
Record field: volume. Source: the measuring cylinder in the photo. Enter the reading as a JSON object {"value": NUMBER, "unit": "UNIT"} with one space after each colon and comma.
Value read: {"value": 150, "unit": "mL"}
